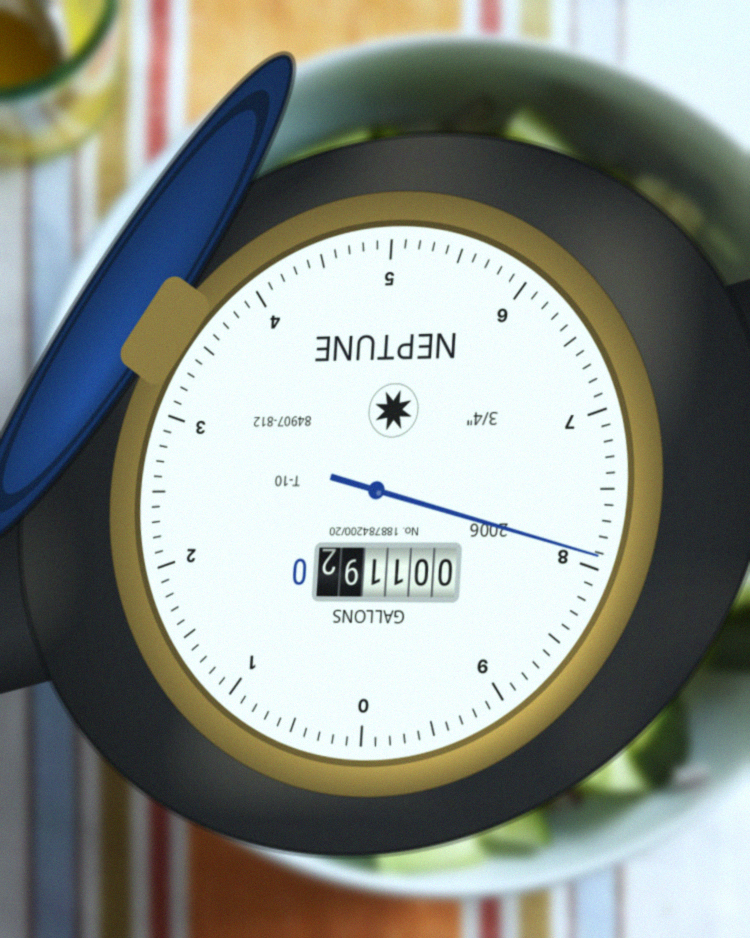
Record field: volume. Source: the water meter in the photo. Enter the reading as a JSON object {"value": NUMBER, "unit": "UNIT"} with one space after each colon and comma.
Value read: {"value": 11917.9, "unit": "gal"}
